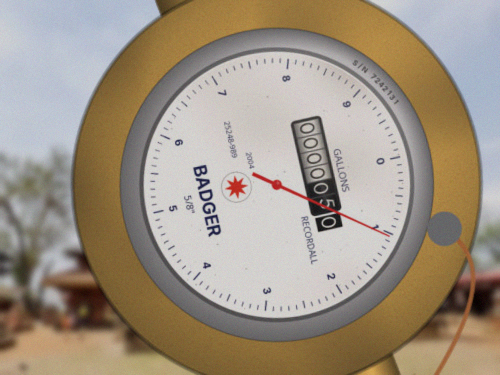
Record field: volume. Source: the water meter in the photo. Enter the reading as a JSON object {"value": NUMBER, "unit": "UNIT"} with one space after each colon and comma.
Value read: {"value": 51.0, "unit": "gal"}
